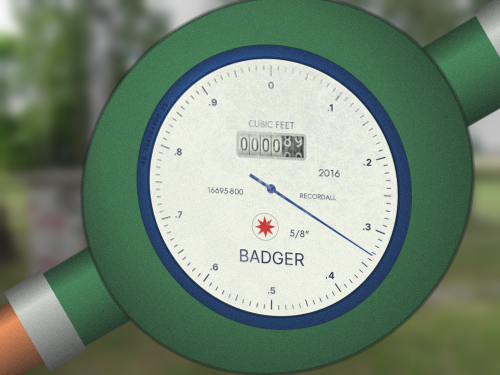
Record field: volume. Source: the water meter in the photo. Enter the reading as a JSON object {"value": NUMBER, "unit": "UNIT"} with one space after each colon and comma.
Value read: {"value": 89.33, "unit": "ft³"}
